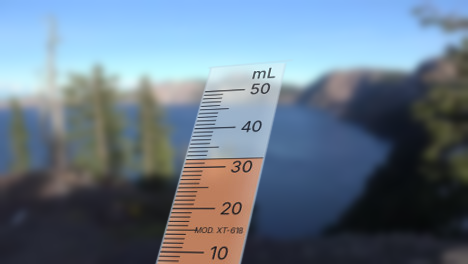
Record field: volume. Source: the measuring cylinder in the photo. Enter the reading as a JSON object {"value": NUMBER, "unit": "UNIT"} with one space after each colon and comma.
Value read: {"value": 32, "unit": "mL"}
